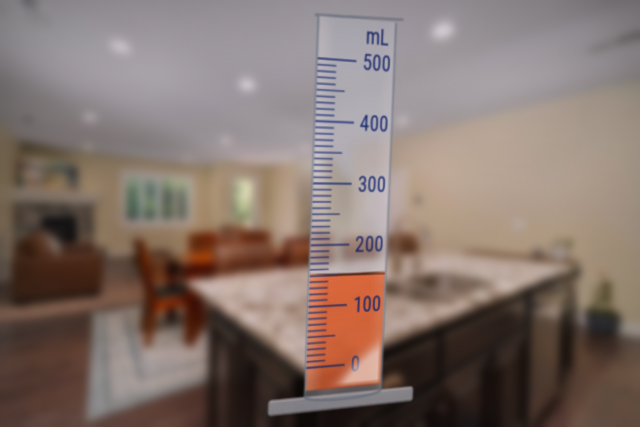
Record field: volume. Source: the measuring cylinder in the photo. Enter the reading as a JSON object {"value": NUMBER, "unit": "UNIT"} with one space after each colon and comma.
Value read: {"value": 150, "unit": "mL"}
